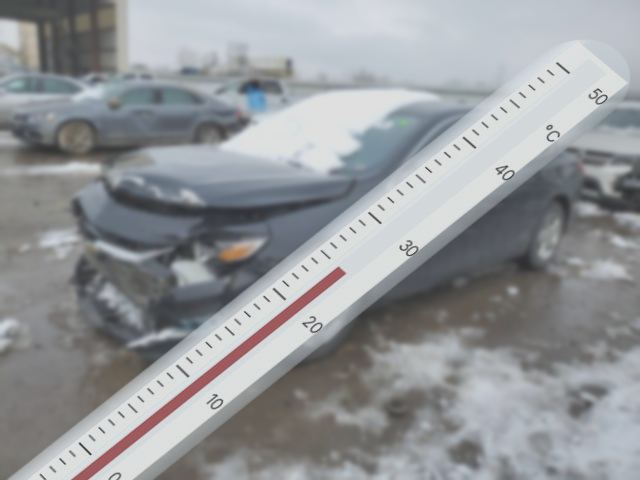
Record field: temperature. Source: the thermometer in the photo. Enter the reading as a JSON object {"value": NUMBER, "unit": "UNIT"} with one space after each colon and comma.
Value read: {"value": 25, "unit": "°C"}
